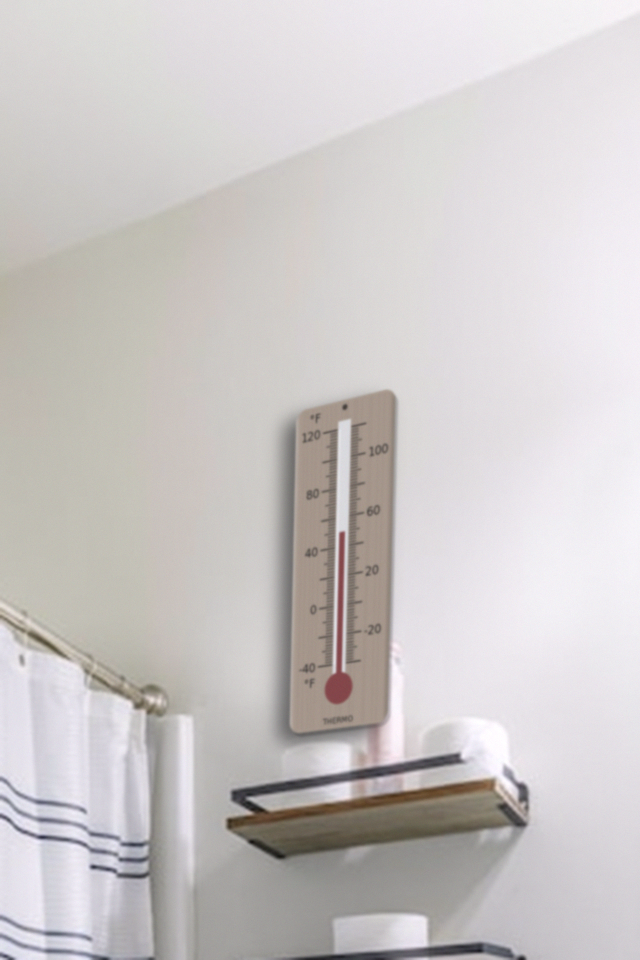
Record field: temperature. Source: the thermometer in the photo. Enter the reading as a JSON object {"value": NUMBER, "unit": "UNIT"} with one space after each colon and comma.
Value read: {"value": 50, "unit": "°F"}
